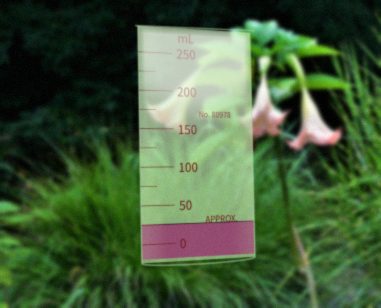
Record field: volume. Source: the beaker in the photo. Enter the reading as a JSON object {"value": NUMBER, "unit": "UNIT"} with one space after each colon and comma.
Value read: {"value": 25, "unit": "mL"}
